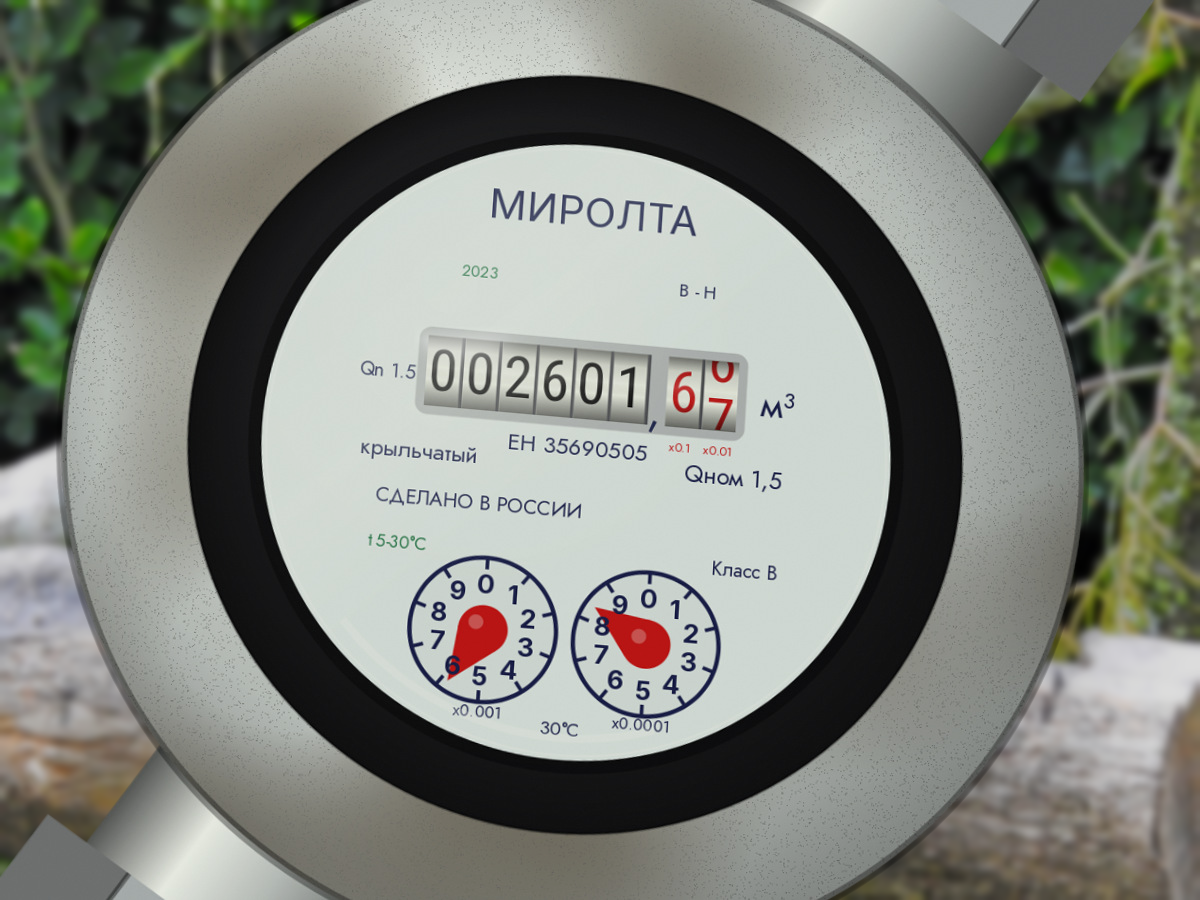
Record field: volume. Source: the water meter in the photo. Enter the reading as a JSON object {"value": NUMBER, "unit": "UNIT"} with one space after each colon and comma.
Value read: {"value": 2601.6658, "unit": "m³"}
